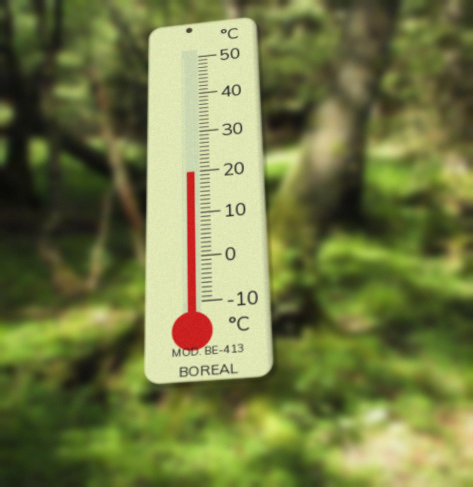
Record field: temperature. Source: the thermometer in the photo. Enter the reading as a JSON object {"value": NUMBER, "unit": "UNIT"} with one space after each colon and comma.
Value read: {"value": 20, "unit": "°C"}
